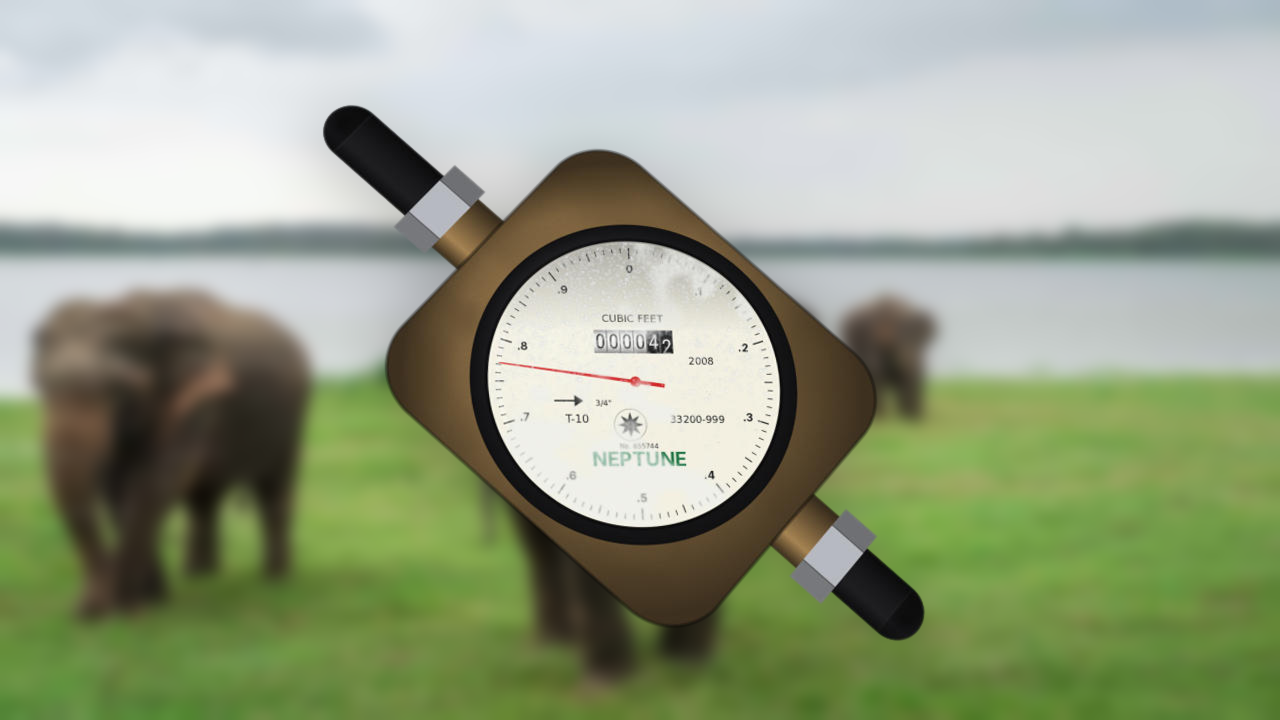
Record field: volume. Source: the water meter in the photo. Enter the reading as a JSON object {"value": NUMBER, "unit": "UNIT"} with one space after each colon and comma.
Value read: {"value": 41.77, "unit": "ft³"}
